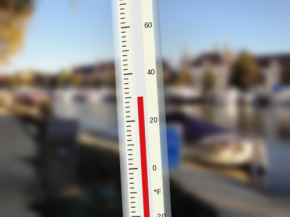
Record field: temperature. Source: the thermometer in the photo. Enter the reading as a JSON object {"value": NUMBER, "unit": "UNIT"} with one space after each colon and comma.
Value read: {"value": 30, "unit": "°F"}
